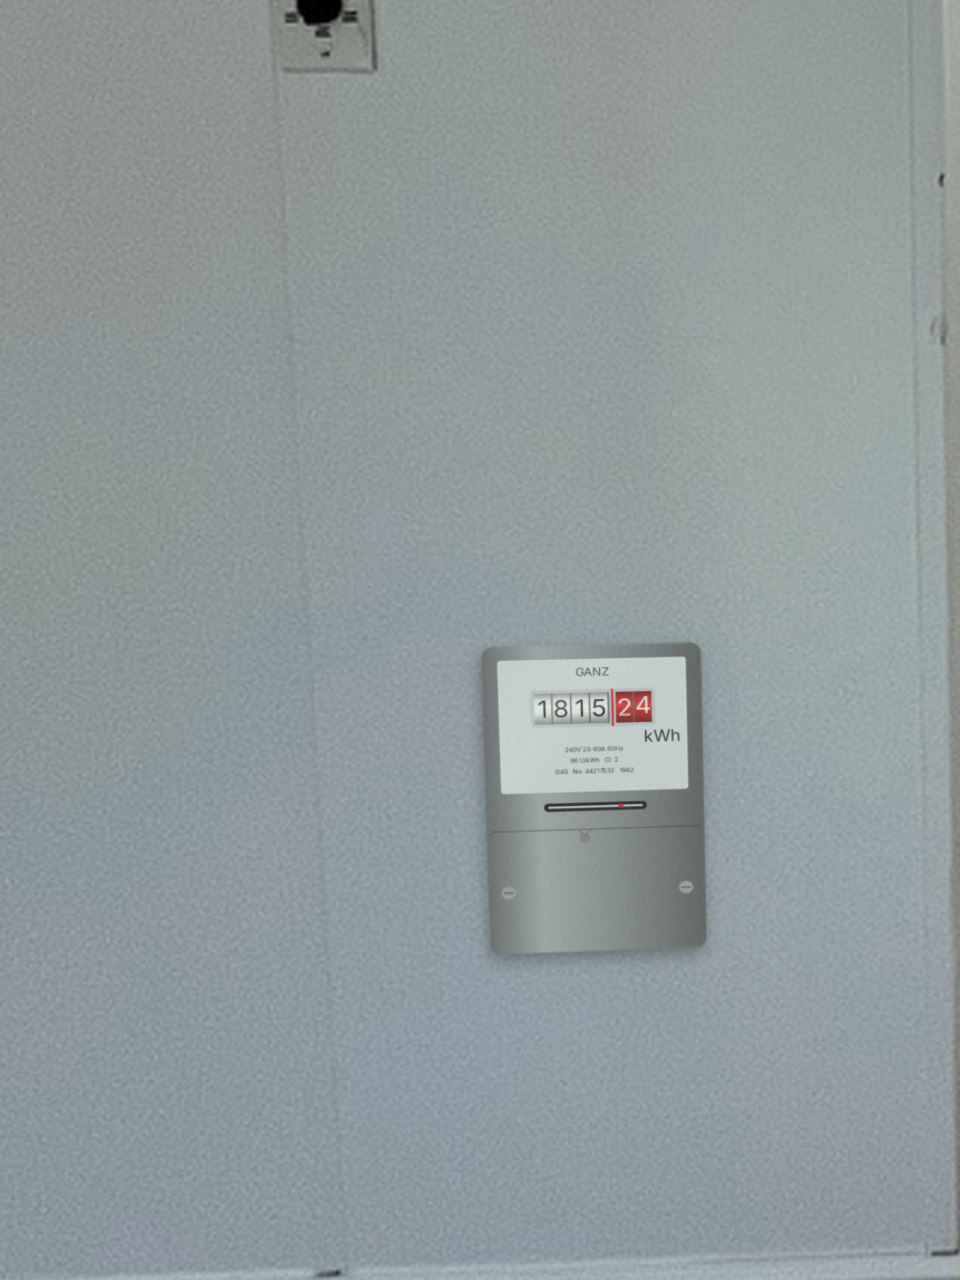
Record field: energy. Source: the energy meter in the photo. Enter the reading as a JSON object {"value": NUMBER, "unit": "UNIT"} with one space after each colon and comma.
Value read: {"value": 1815.24, "unit": "kWh"}
